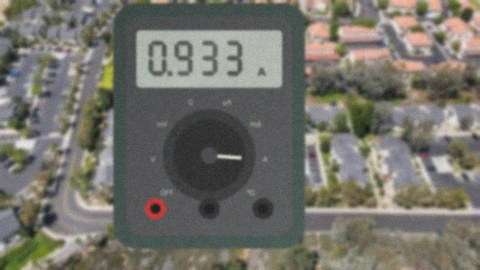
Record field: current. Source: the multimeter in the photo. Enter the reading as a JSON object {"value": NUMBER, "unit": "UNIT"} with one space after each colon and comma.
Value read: {"value": 0.933, "unit": "A"}
